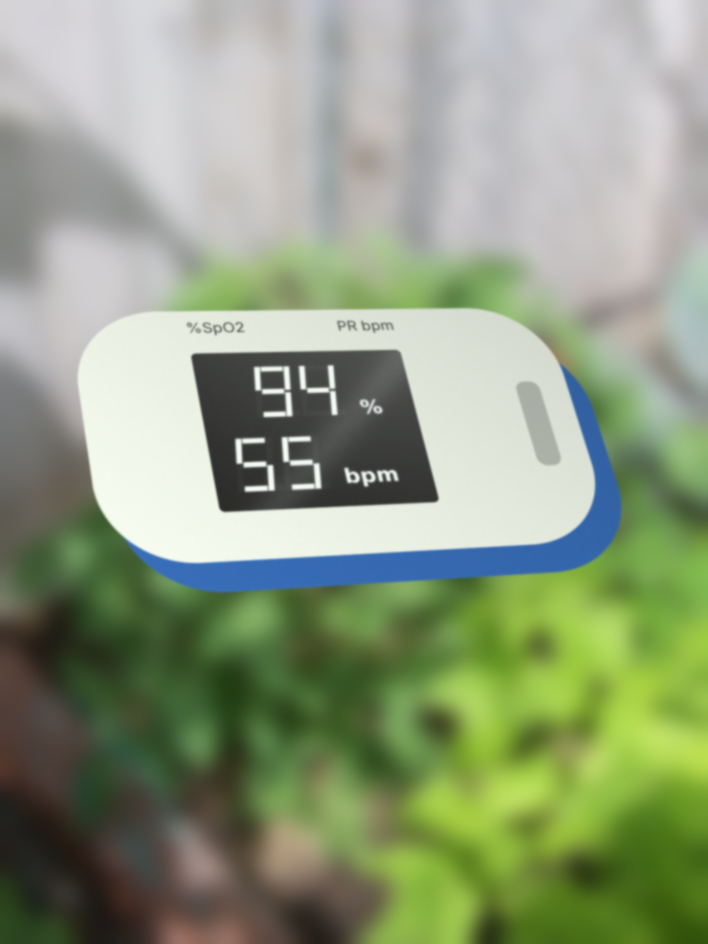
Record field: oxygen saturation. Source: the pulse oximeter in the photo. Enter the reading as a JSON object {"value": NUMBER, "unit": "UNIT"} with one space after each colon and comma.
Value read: {"value": 94, "unit": "%"}
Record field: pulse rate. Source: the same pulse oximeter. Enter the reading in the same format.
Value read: {"value": 55, "unit": "bpm"}
